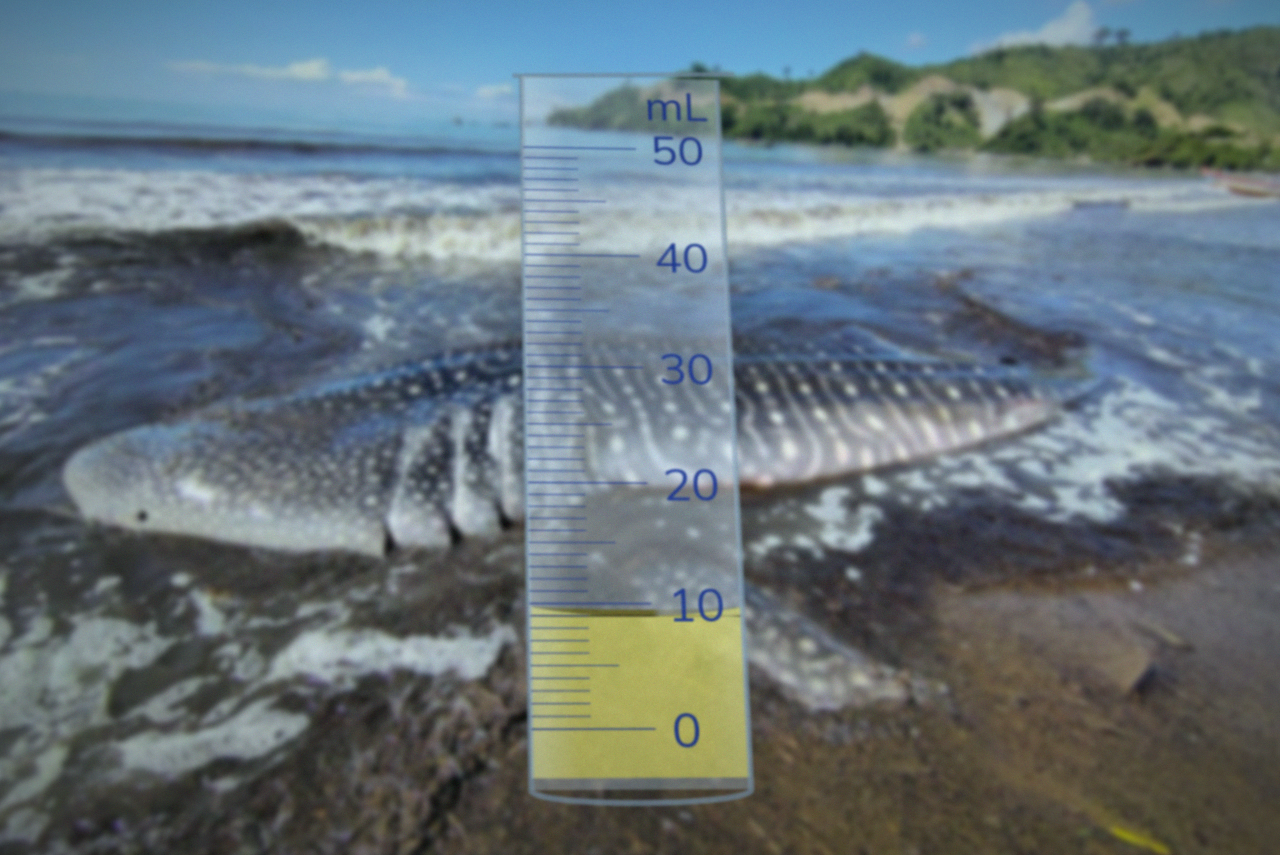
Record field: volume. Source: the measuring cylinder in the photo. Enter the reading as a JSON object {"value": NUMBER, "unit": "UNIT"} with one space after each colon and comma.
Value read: {"value": 9, "unit": "mL"}
